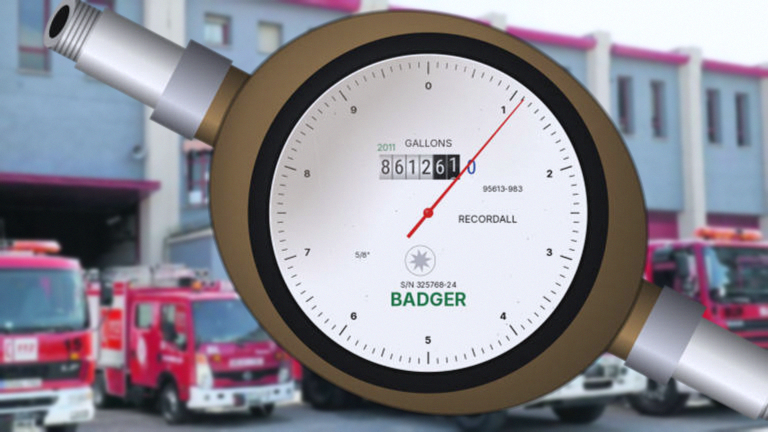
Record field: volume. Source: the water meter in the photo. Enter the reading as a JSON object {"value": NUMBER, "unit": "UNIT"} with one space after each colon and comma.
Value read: {"value": 8612611.1, "unit": "gal"}
